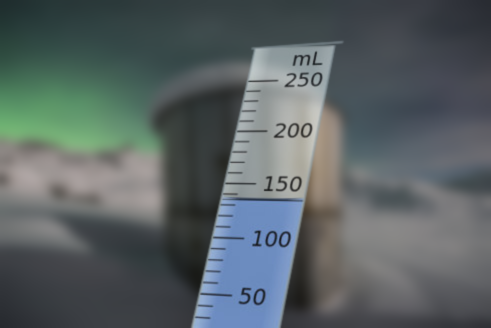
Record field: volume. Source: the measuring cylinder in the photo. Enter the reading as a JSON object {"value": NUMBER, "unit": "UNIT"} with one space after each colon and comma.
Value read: {"value": 135, "unit": "mL"}
